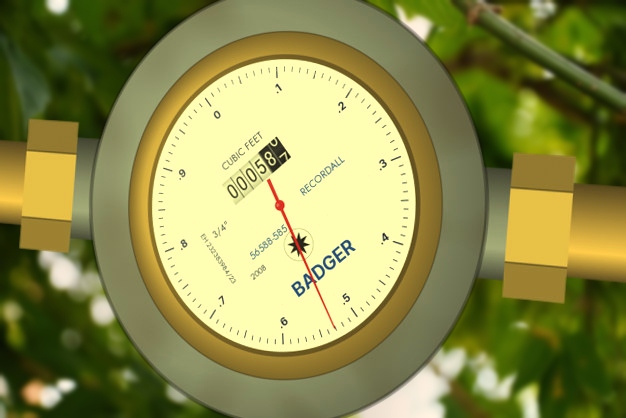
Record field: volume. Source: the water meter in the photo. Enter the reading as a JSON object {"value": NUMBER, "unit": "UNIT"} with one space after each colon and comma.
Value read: {"value": 586.53, "unit": "ft³"}
